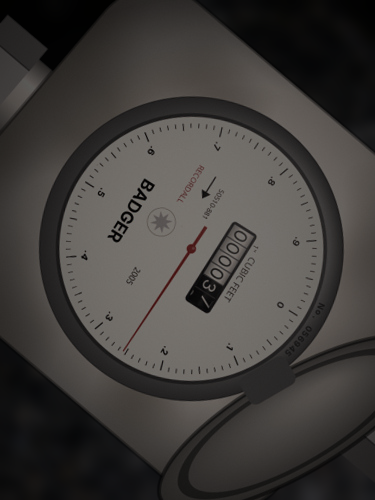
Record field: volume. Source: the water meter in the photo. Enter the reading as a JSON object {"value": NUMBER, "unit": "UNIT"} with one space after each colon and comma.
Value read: {"value": 37.25, "unit": "ft³"}
